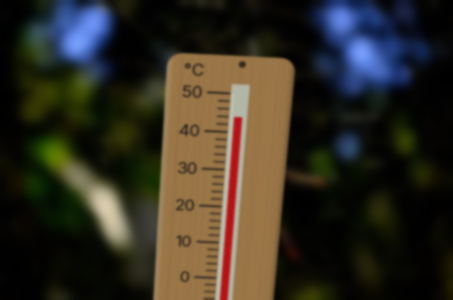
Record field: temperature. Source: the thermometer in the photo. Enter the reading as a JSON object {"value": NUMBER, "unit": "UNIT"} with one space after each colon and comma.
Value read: {"value": 44, "unit": "°C"}
